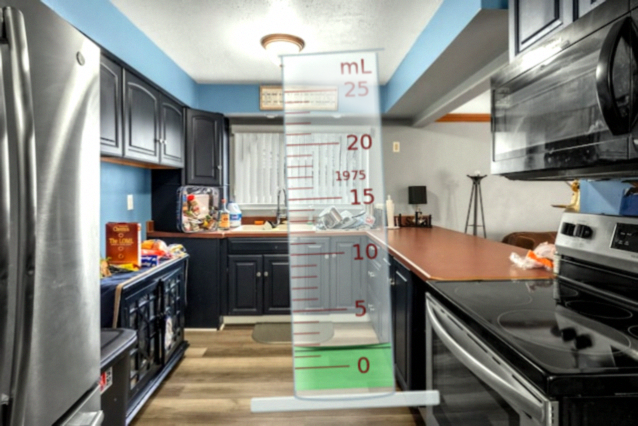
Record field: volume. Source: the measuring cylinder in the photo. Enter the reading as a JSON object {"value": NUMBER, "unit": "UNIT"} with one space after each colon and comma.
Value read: {"value": 1.5, "unit": "mL"}
